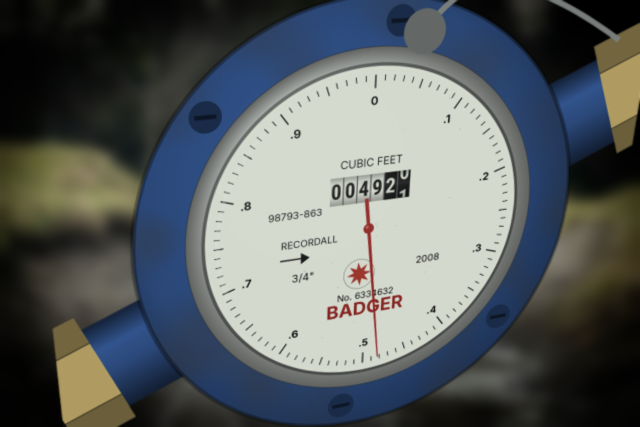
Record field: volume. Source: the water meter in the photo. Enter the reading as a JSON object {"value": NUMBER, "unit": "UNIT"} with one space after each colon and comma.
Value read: {"value": 4920.48, "unit": "ft³"}
